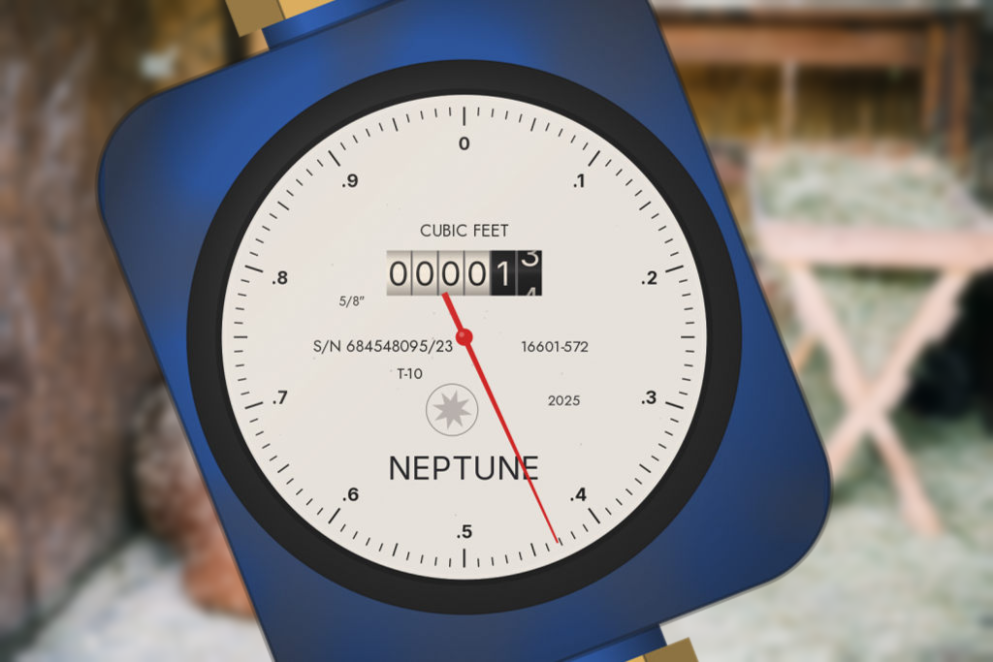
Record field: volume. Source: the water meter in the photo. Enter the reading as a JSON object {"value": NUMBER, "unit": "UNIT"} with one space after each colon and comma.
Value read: {"value": 13.43, "unit": "ft³"}
